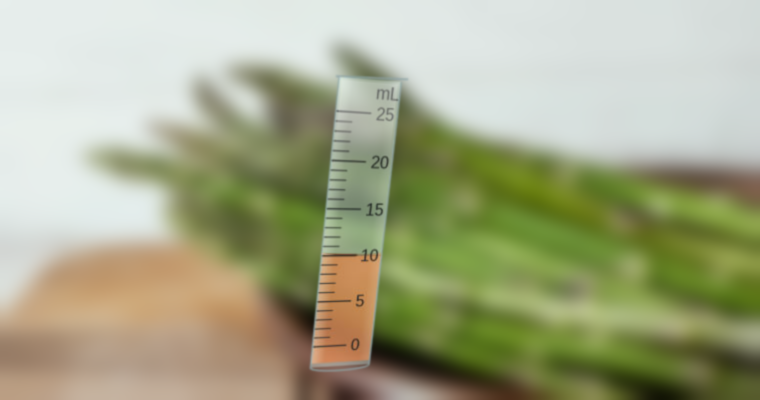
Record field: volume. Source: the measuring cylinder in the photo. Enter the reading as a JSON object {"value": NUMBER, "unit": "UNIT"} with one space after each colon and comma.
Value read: {"value": 10, "unit": "mL"}
